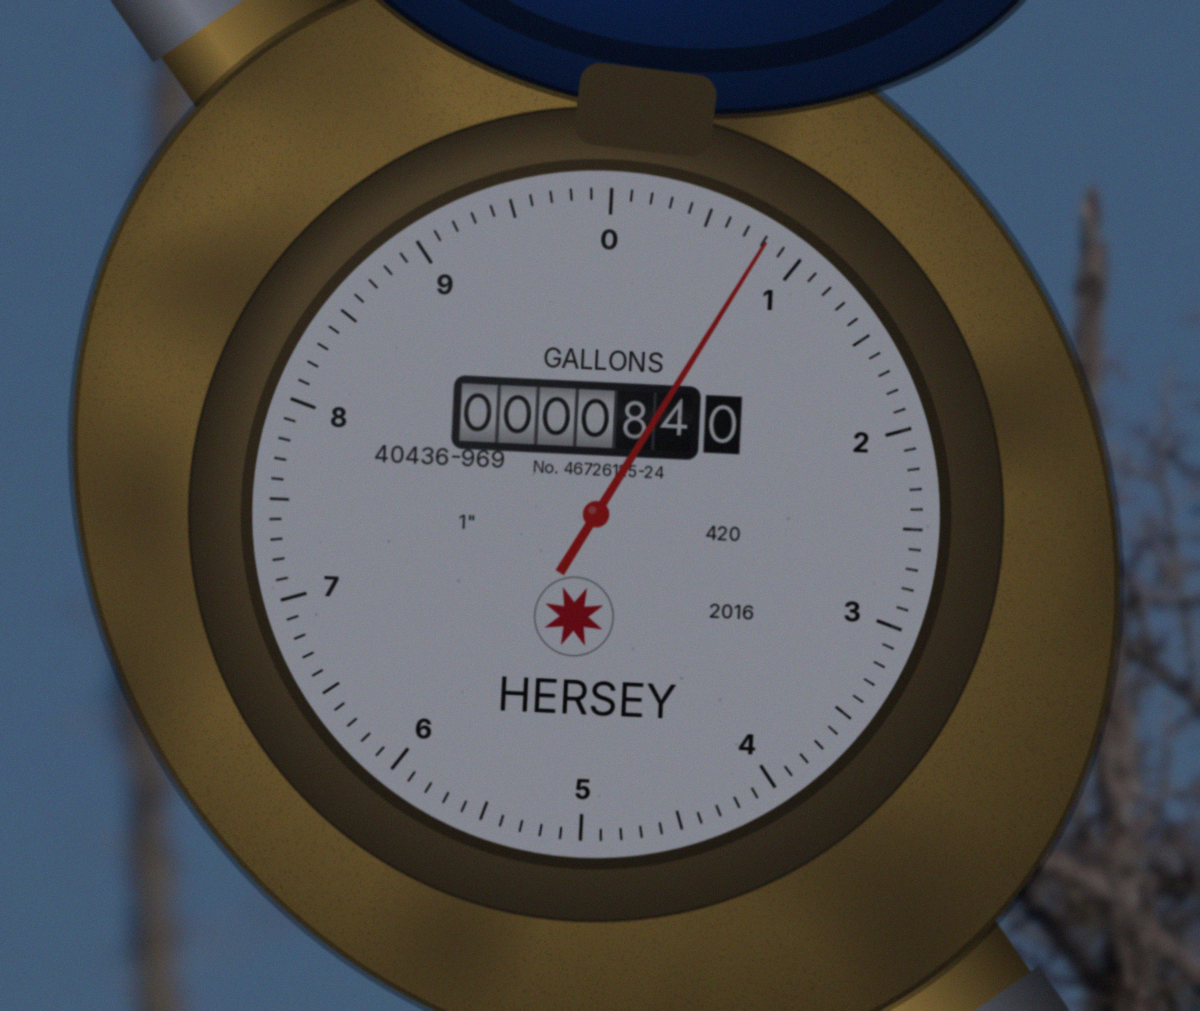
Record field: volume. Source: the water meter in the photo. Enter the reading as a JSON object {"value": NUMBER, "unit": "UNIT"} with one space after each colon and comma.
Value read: {"value": 840.8, "unit": "gal"}
